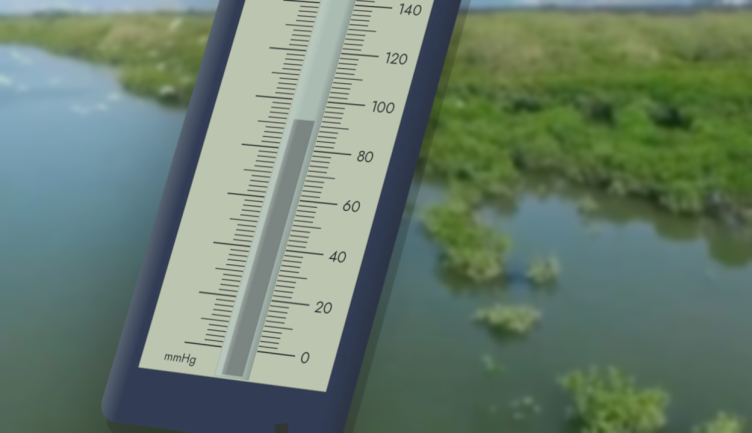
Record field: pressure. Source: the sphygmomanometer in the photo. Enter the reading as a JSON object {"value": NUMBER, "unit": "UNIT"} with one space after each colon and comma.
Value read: {"value": 92, "unit": "mmHg"}
